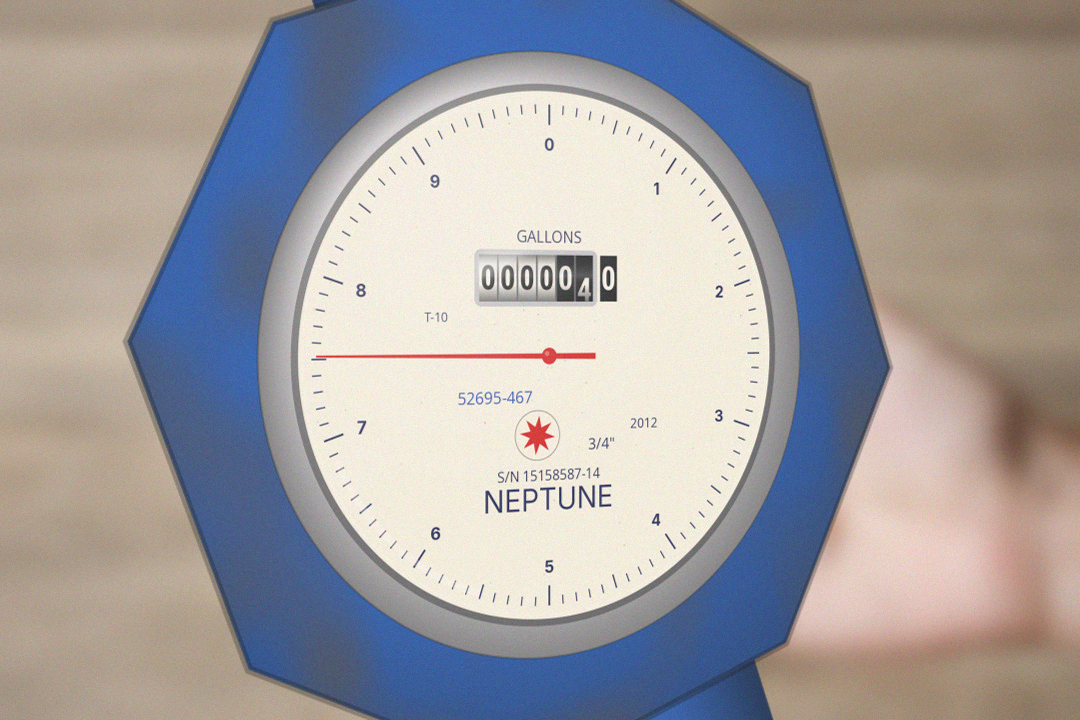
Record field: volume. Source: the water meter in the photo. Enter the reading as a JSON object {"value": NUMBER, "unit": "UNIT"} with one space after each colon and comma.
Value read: {"value": 37.5, "unit": "gal"}
